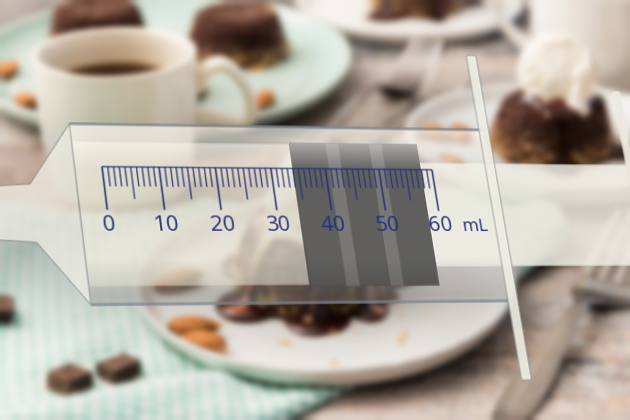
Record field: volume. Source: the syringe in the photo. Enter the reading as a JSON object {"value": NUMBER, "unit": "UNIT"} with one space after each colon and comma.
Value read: {"value": 34, "unit": "mL"}
